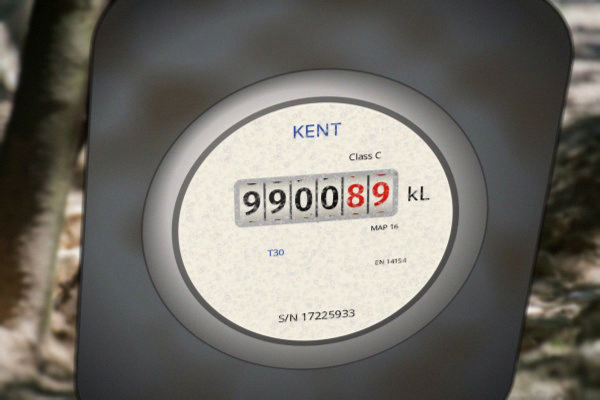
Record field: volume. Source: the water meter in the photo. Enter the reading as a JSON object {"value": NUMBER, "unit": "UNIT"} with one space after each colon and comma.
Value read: {"value": 9900.89, "unit": "kL"}
